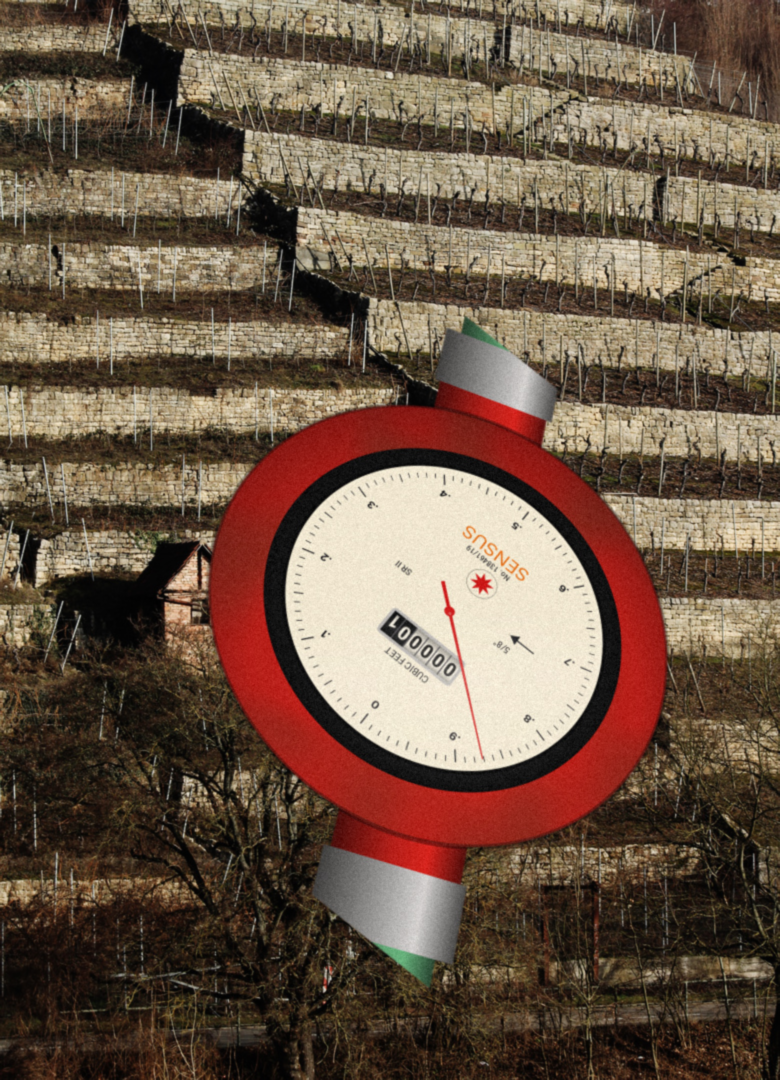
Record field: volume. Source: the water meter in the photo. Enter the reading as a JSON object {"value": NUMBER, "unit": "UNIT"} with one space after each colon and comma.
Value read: {"value": 0.87, "unit": "ft³"}
